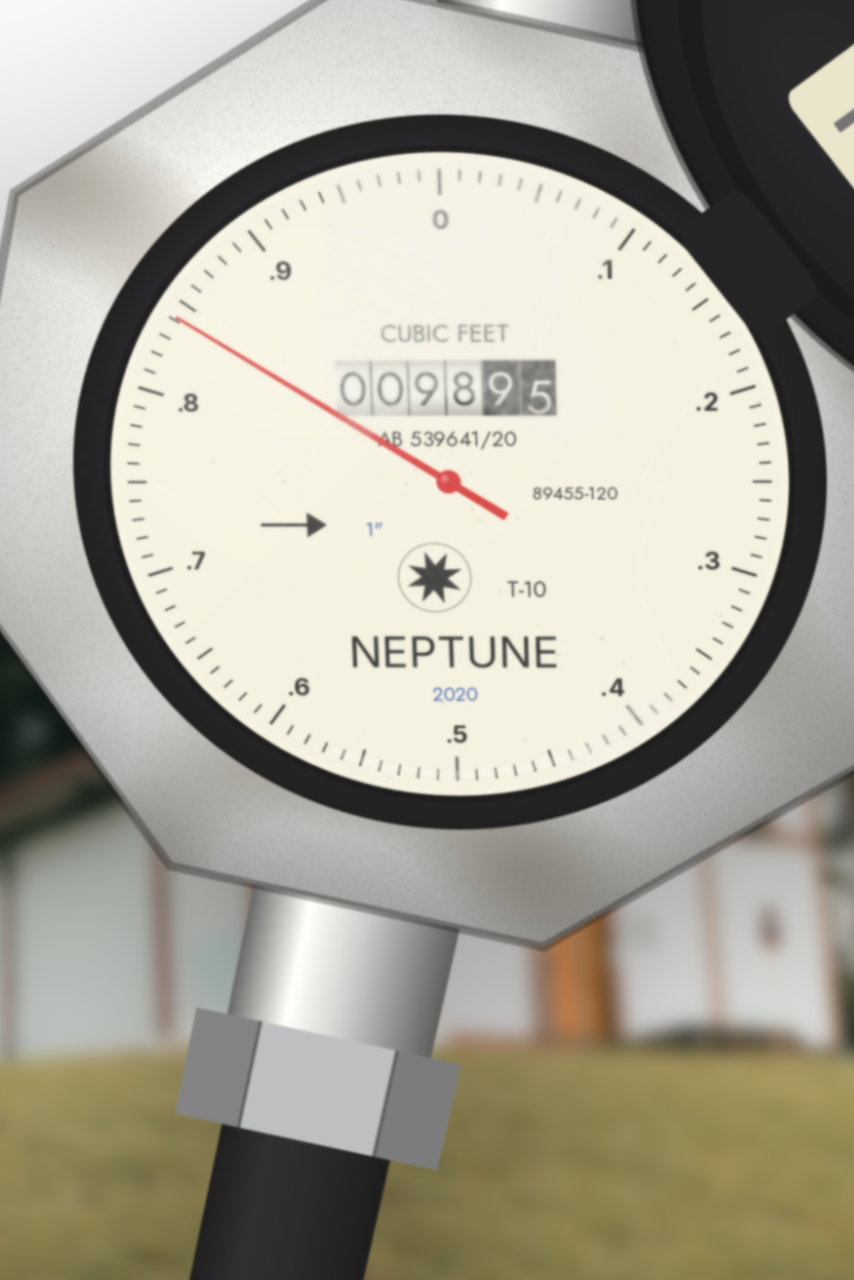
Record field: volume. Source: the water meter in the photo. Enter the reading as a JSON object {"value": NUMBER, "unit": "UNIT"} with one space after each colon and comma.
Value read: {"value": 9894.84, "unit": "ft³"}
